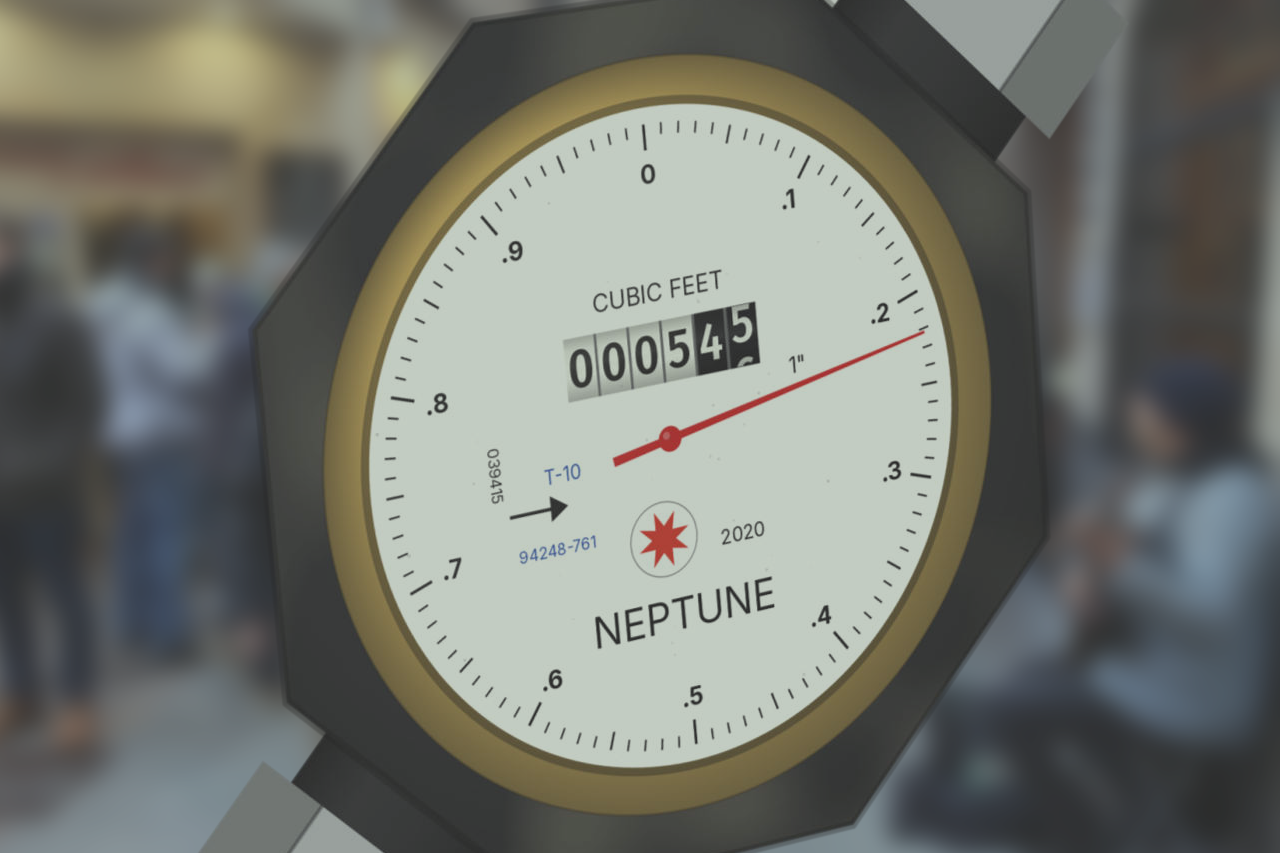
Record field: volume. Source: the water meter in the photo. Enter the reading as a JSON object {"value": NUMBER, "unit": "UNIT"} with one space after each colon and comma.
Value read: {"value": 545.22, "unit": "ft³"}
